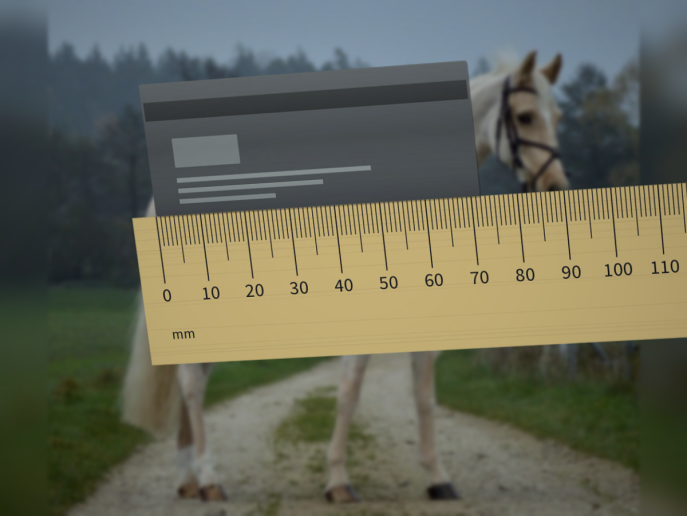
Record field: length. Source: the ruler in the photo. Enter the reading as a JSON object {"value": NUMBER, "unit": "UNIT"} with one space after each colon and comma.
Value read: {"value": 72, "unit": "mm"}
